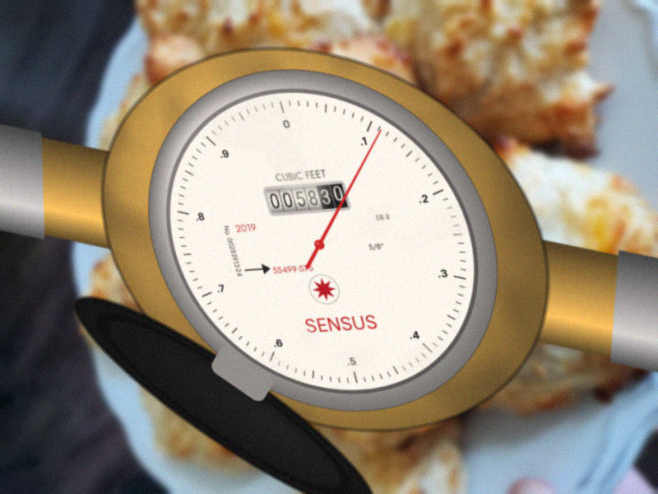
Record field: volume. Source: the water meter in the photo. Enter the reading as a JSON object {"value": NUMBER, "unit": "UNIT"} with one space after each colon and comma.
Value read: {"value": 5830.11, "unit": "ft³"}
